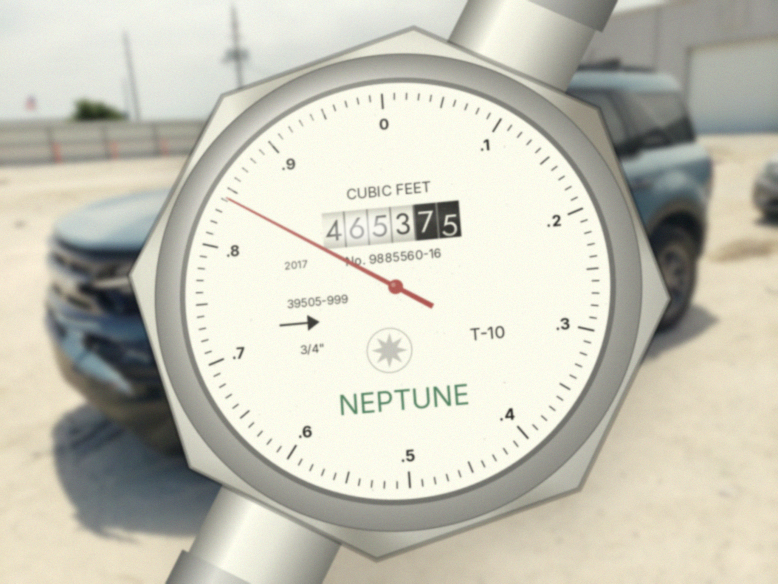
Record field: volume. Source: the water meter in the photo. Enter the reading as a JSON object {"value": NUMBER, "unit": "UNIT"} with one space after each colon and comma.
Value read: {"value": 465374.84, "unit": "ft³"}
